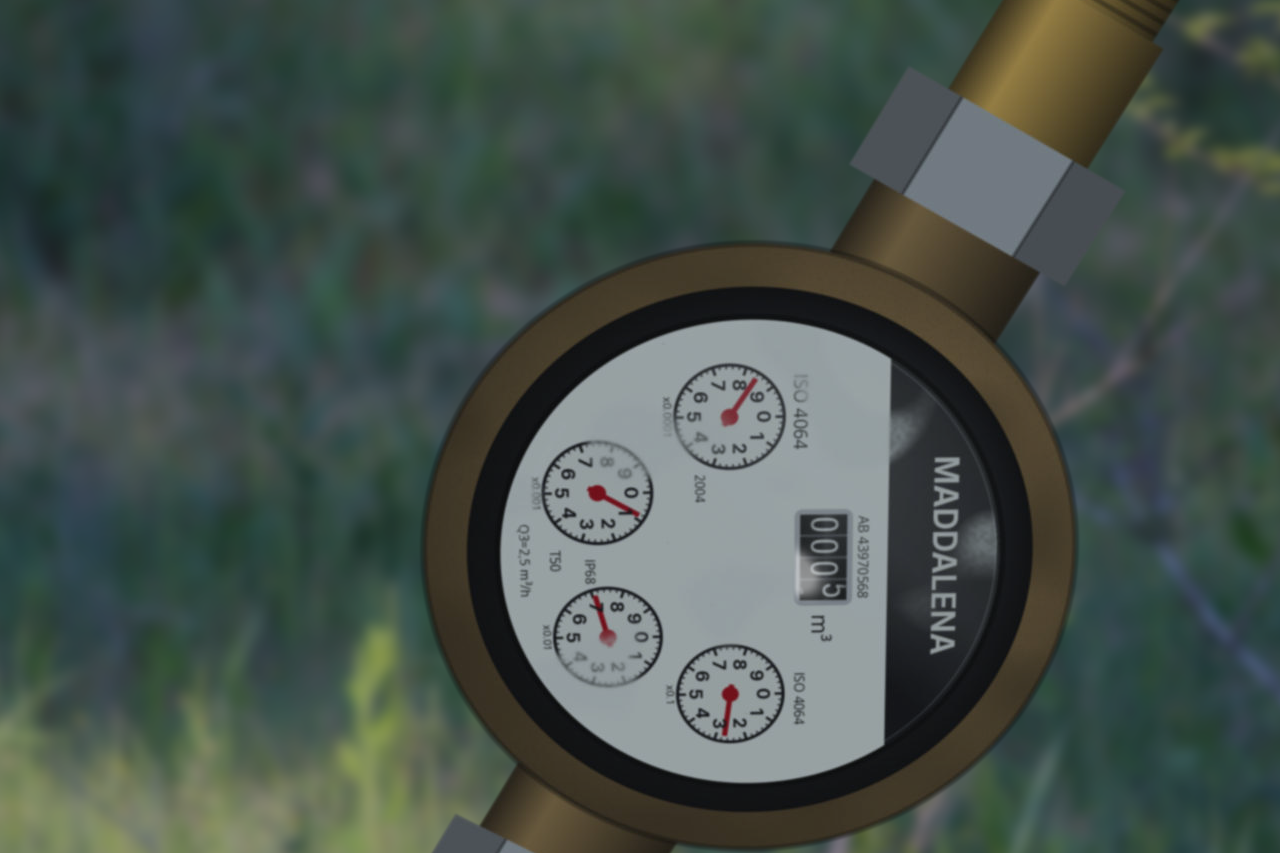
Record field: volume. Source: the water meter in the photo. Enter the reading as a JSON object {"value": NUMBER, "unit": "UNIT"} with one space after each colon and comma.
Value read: {"value": 5.2708, "unit": "m³"}
